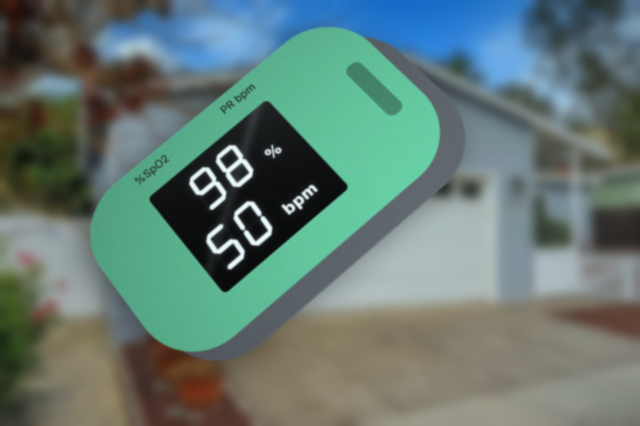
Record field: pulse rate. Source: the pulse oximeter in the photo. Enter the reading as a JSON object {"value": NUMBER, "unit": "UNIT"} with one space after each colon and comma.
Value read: {"value": 50, "unit": "bpm"}
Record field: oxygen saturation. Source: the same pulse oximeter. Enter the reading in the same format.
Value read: {"value": 98, "unit": "%"}
